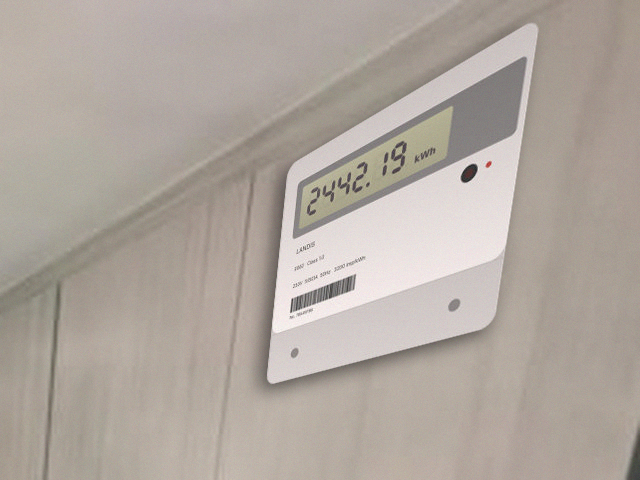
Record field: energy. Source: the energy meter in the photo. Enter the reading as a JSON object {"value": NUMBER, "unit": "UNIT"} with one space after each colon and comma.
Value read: {"value": 2442.19, "unit": "kWh"}
